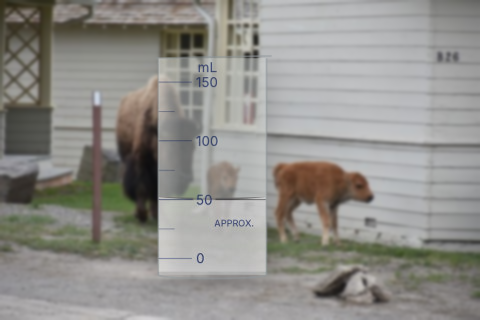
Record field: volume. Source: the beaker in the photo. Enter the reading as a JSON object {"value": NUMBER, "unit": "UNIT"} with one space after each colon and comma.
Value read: {"value": 50, "unit": "mL"}
